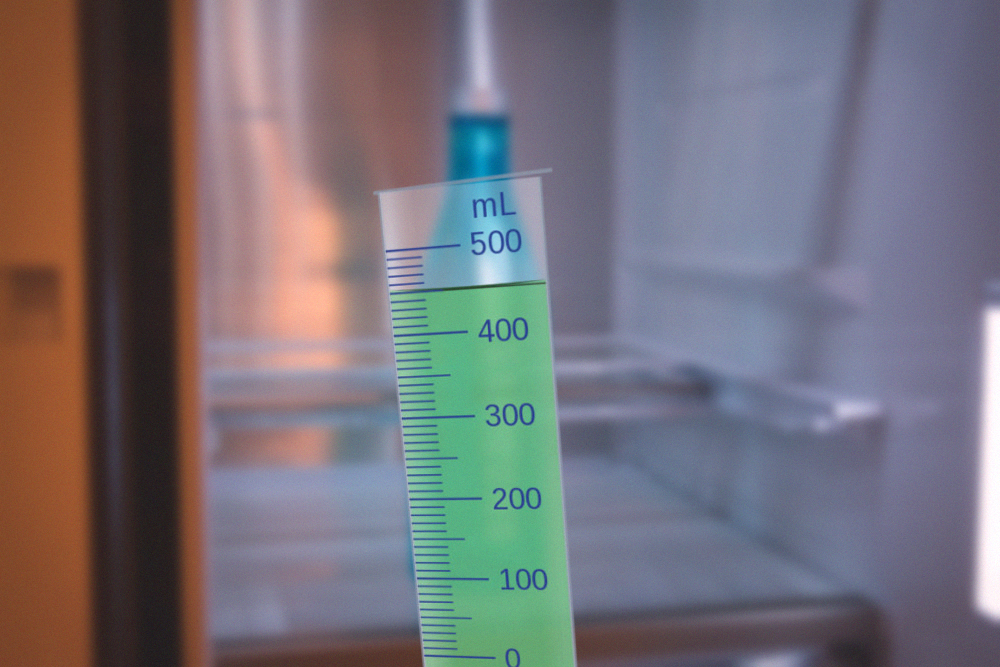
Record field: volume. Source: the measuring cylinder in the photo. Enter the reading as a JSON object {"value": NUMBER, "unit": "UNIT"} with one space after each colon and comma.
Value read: {"value": 450, "unit": "mL"}
